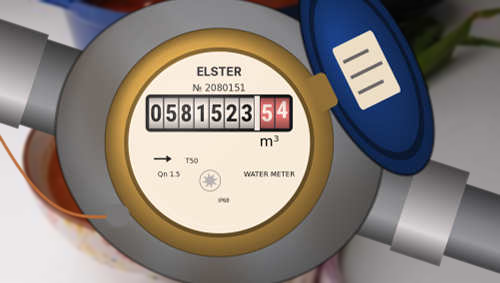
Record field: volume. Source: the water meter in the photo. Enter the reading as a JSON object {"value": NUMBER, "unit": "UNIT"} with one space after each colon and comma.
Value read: {"value": 581523.54, "unit": "m³"}
